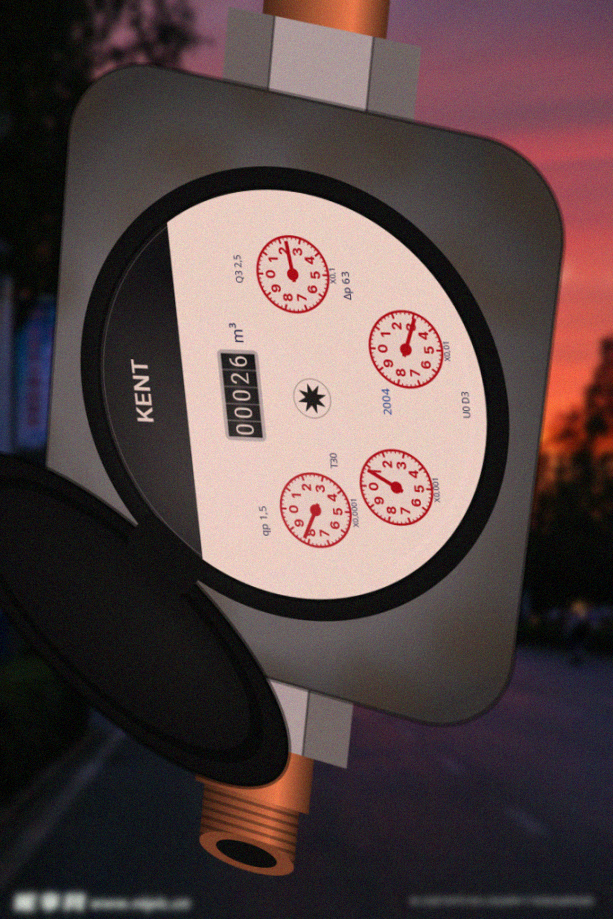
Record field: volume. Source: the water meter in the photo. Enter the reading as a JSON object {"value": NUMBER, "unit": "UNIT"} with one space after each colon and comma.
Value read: {"value": 26.2308, "unit": "m³"}
